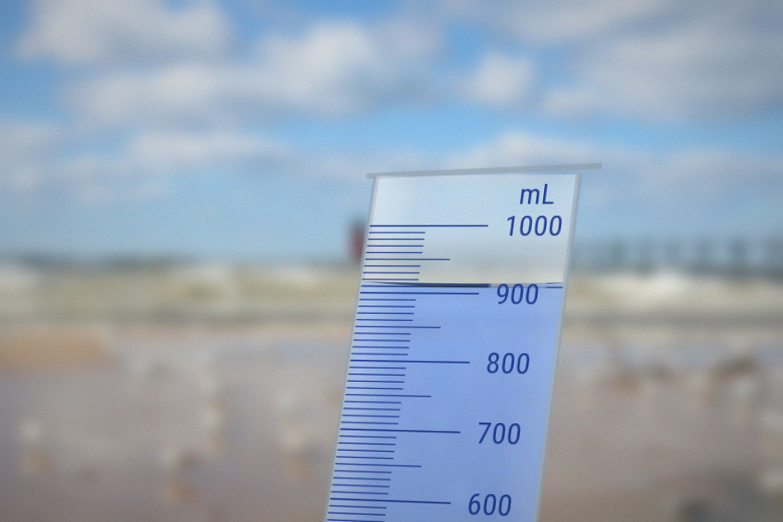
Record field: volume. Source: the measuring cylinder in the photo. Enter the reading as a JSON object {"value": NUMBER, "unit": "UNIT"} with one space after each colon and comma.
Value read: {"value": 910, "unit": "mL"}
